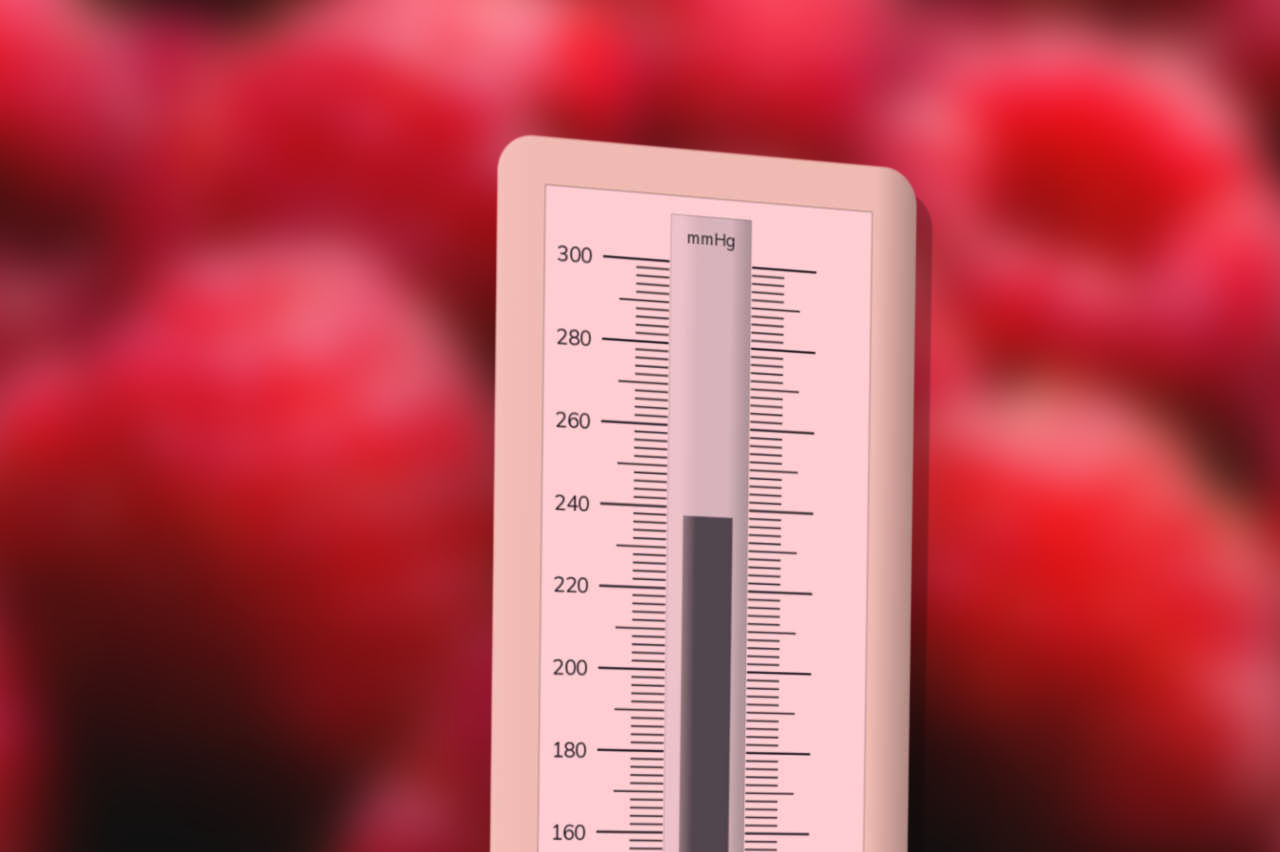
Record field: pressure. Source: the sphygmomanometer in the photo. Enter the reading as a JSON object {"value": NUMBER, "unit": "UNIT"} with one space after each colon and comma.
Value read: {"value": 238, "unit": "mmHg"}
